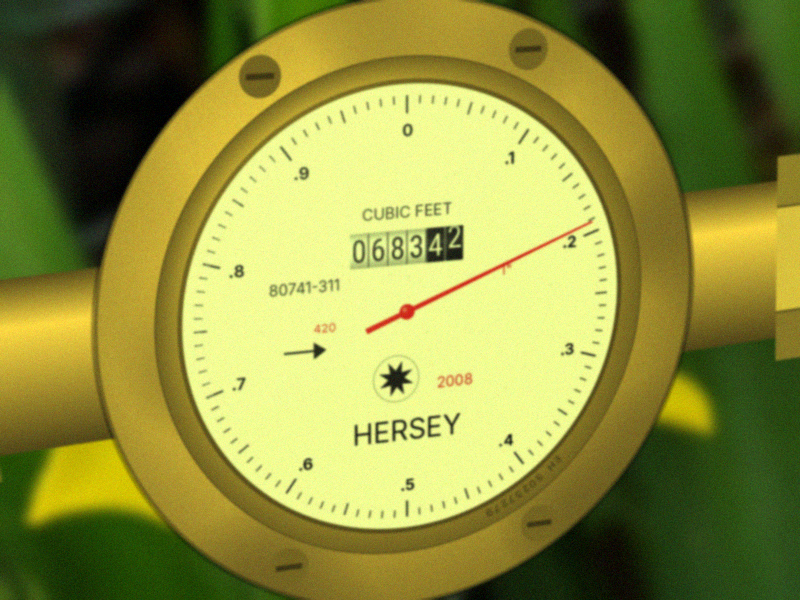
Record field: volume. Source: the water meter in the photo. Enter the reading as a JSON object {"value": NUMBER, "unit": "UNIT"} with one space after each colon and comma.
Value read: {"value": 68342.19, "unit": "ft³"}
